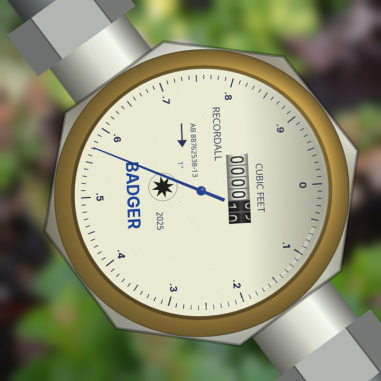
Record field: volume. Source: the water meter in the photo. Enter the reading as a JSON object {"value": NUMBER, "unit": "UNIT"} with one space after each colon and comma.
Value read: {"value": 9.57, "unit": "ft³"}
